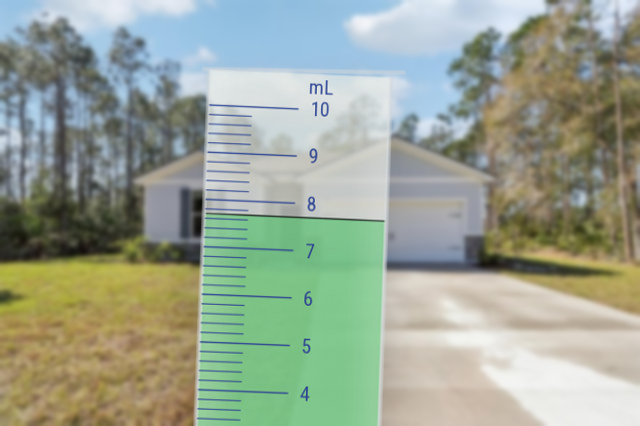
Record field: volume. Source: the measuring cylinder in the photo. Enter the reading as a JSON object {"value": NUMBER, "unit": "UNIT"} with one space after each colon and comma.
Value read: {"value": 7.7, "unit": "mL"}
